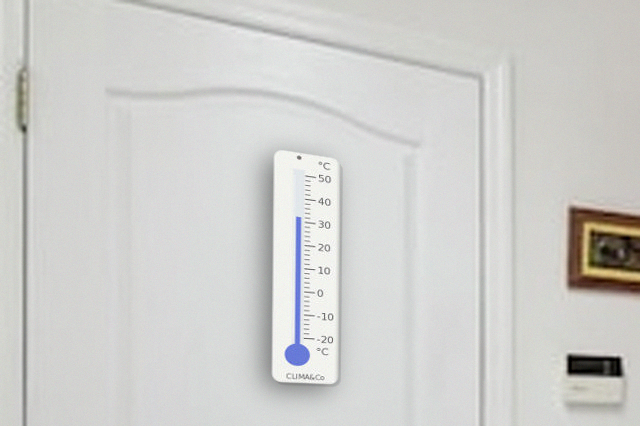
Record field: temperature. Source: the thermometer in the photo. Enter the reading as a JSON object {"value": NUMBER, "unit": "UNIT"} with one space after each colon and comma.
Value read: {"value": 32, "unit": "°C"}
